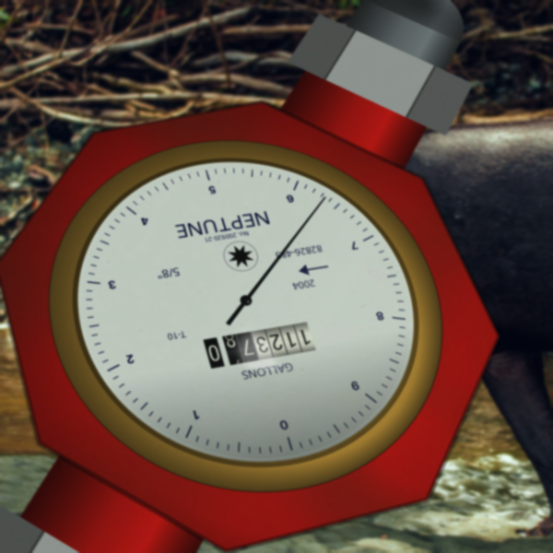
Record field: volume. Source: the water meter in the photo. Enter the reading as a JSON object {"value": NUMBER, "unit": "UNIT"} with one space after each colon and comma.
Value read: {"value": 1123776.3, "unit": "gal"}
